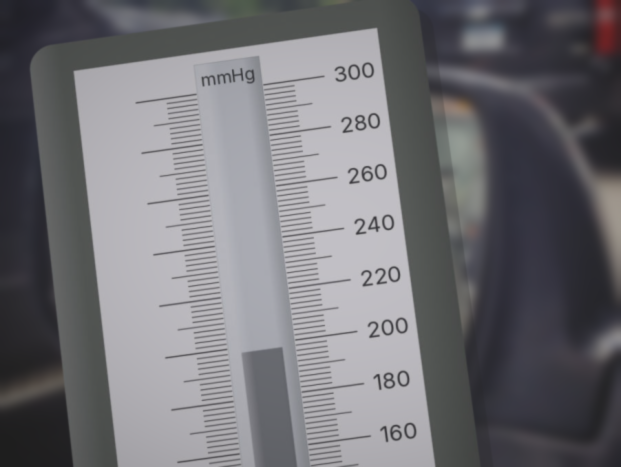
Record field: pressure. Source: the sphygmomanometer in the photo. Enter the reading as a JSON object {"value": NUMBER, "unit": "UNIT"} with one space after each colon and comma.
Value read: {"value": 198, "unit": "mmHg"}
